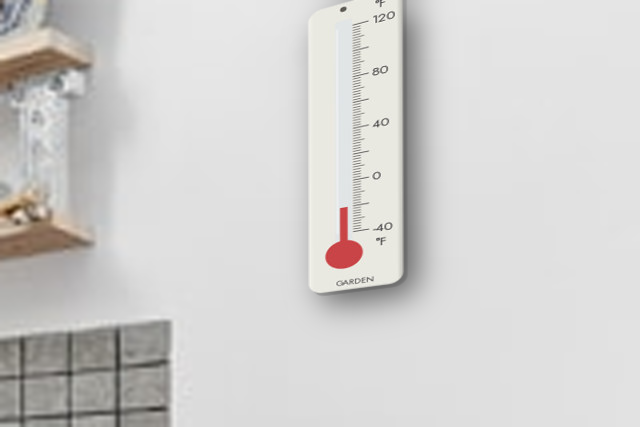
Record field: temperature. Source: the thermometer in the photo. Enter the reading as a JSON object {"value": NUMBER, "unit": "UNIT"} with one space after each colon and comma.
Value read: {"value": -20, "unit": "°F"}
